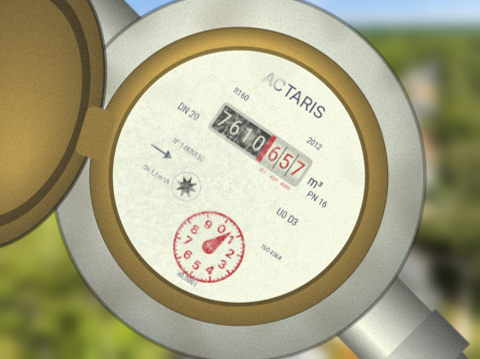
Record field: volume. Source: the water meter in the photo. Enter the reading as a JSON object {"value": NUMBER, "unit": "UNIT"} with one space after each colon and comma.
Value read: {"value": 7610.6570, "unit": "m³"}
